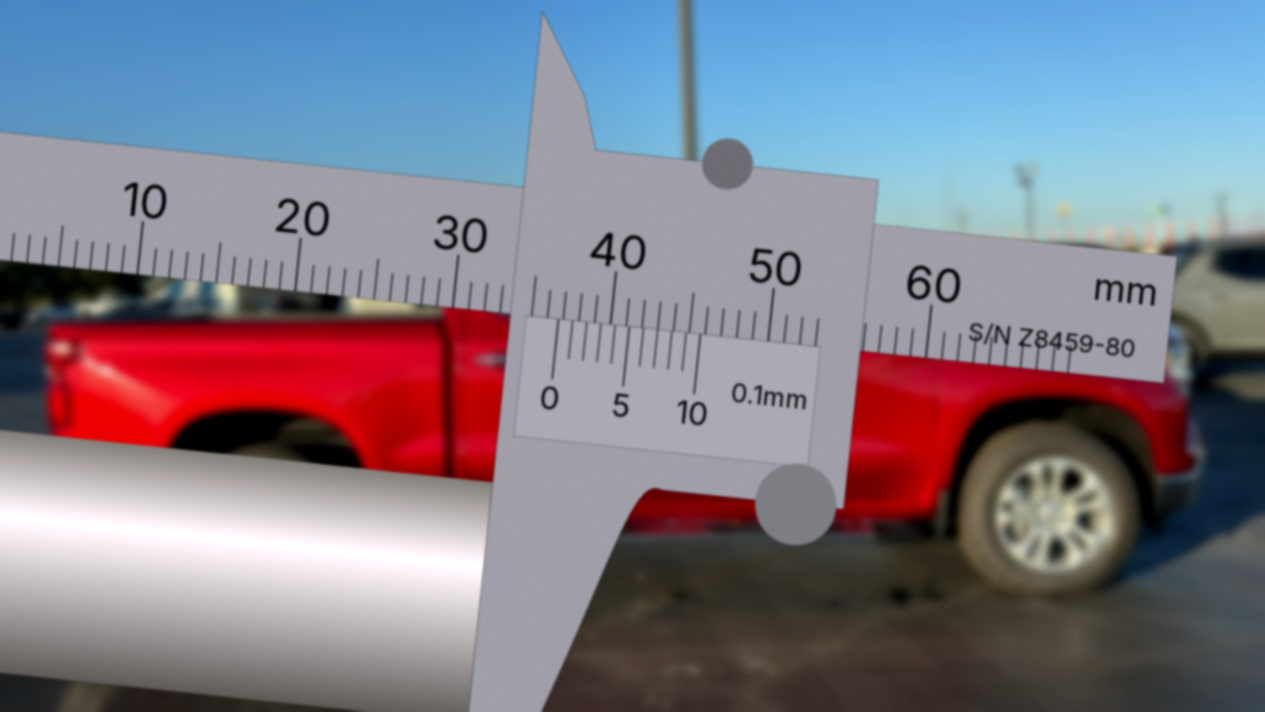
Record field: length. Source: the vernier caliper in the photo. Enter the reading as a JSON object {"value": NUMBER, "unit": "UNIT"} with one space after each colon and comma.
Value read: {"value": 36.7, "unit": "mm"}
